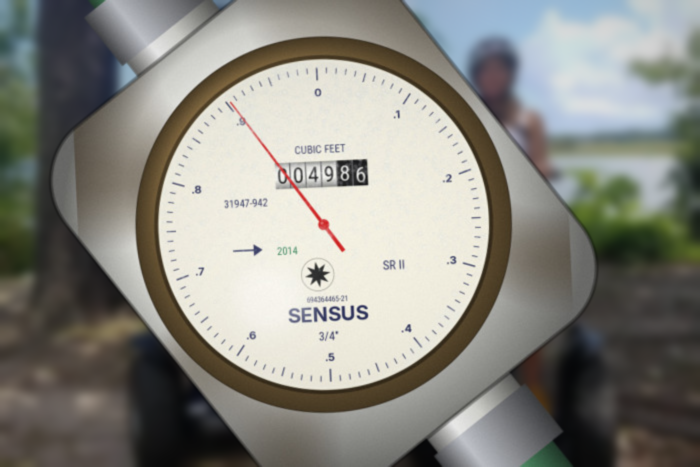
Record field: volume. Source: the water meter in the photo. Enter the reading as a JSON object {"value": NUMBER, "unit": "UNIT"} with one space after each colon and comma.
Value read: {"value": 4985.90, "unit": "ft³"}
